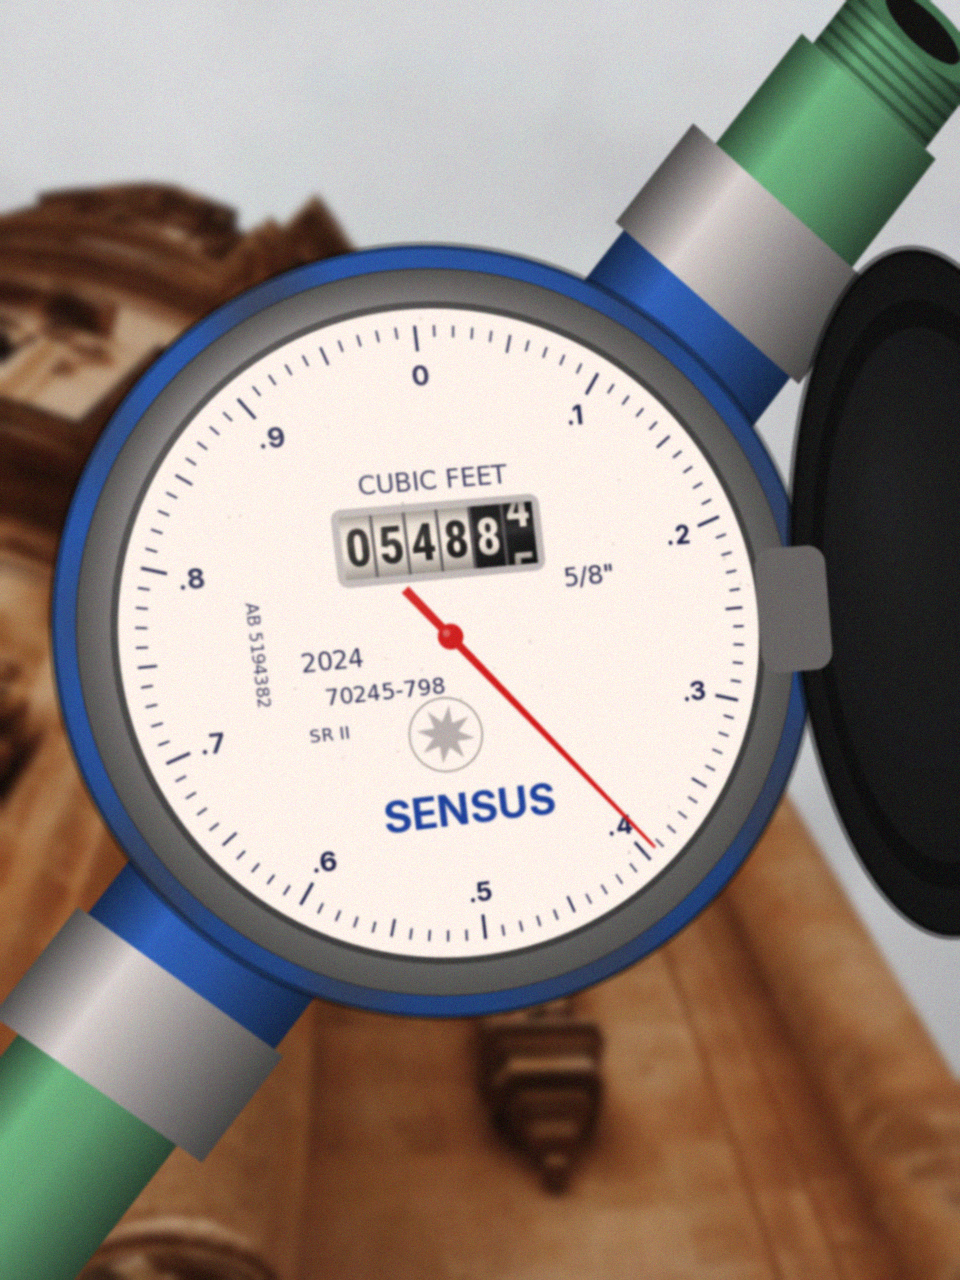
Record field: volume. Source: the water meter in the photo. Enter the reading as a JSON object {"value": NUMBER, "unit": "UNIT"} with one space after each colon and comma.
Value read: {"value": 54884.39, "unit": "ft³"}
